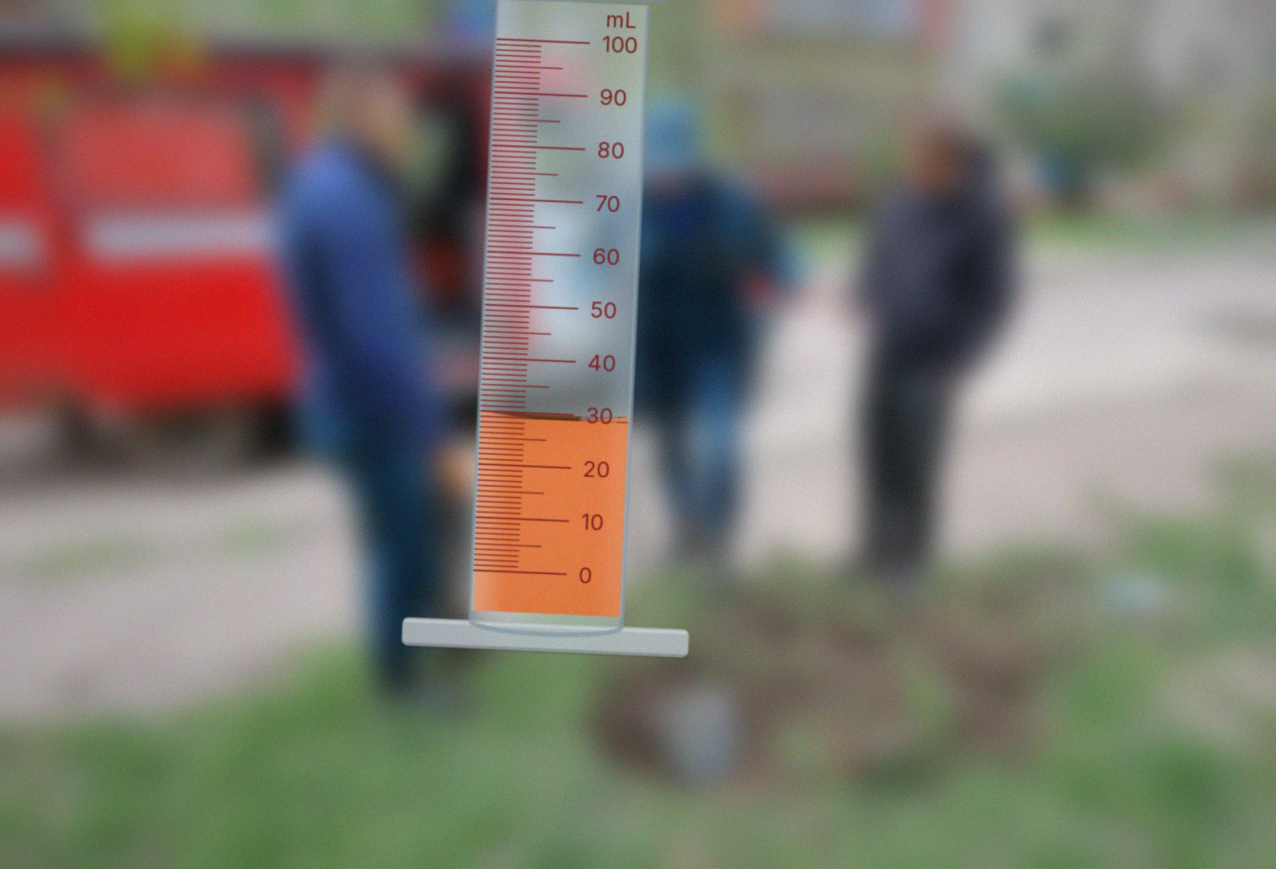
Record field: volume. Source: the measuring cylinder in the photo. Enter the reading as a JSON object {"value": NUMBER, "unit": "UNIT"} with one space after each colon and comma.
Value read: {"value": 29, "unit": "mL"}
